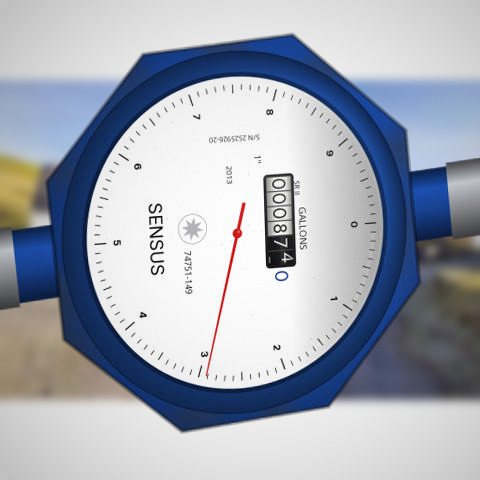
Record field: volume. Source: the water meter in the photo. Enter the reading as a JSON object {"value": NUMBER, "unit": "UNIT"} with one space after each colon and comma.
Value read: {"value": 8742.9, "unit": "gal"}
